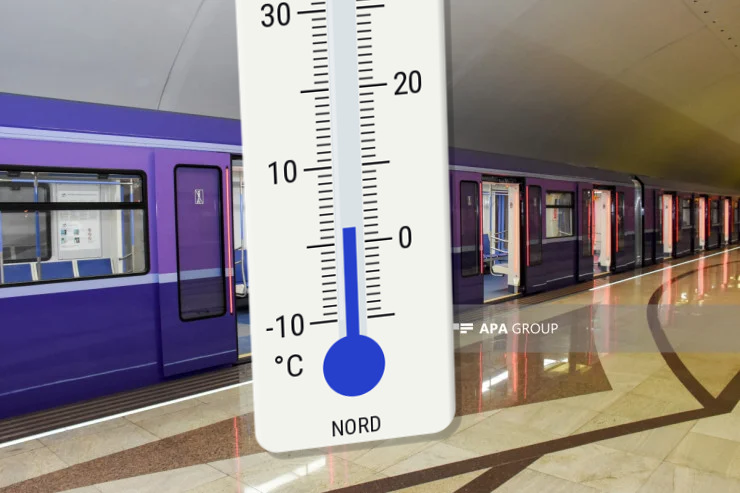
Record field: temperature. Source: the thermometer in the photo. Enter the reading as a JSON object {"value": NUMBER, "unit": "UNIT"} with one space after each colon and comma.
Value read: {"value": 2, "unit": "°C"}
